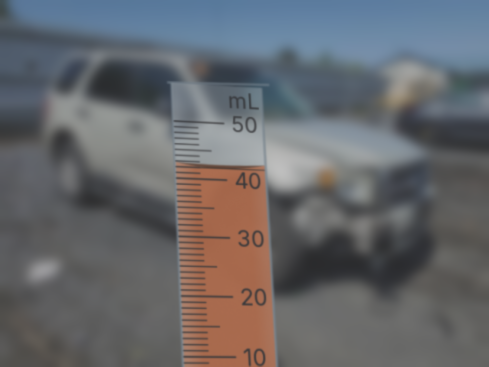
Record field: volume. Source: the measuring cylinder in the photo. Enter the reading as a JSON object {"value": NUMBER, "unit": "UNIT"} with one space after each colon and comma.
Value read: {"value": 42, "unit": "mL"}
